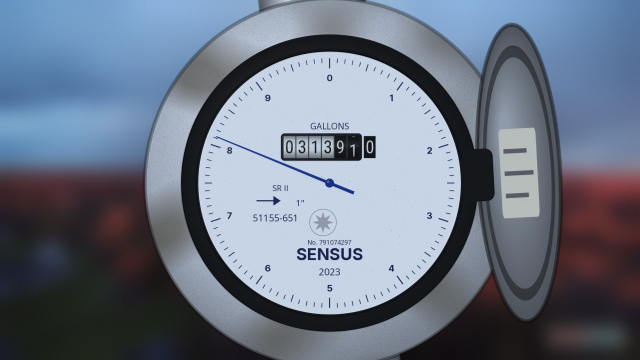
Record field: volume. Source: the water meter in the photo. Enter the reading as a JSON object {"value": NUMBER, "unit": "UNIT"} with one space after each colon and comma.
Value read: {"value": 313908.1, "unit": "gal"}
